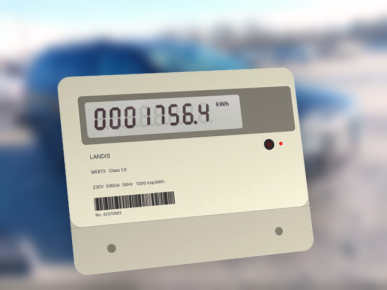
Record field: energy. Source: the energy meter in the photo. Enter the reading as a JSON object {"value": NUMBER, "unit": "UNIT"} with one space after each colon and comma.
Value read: {"value": 1756.4, "unit": "kWh"}
